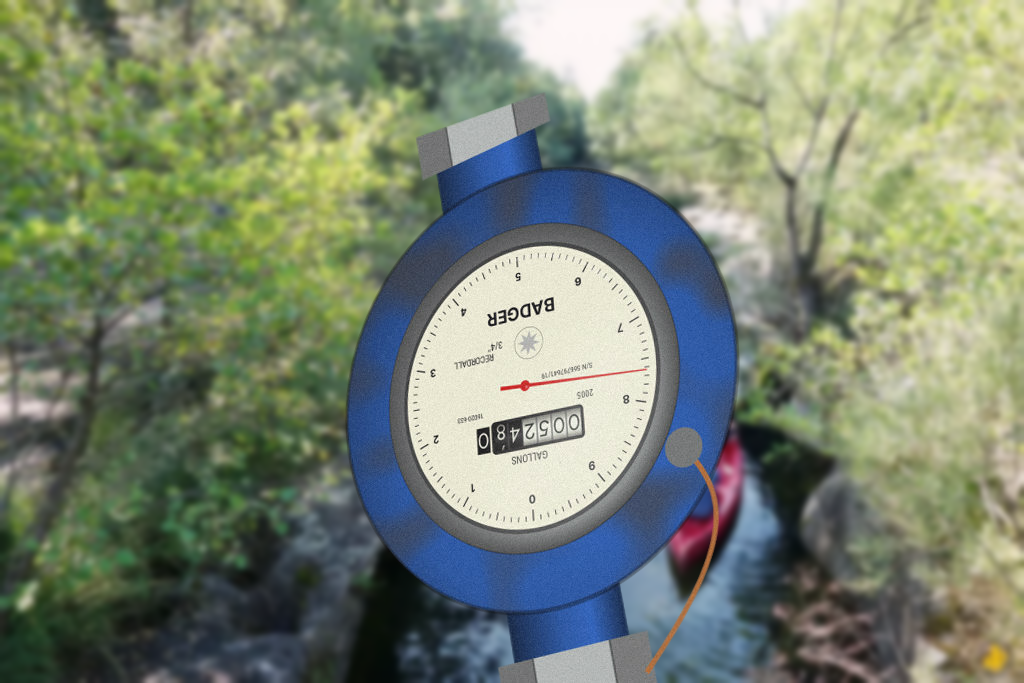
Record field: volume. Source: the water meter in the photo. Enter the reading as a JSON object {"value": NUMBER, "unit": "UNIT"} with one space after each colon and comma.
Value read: {"value": 52477.6, "unit": "gal"}
